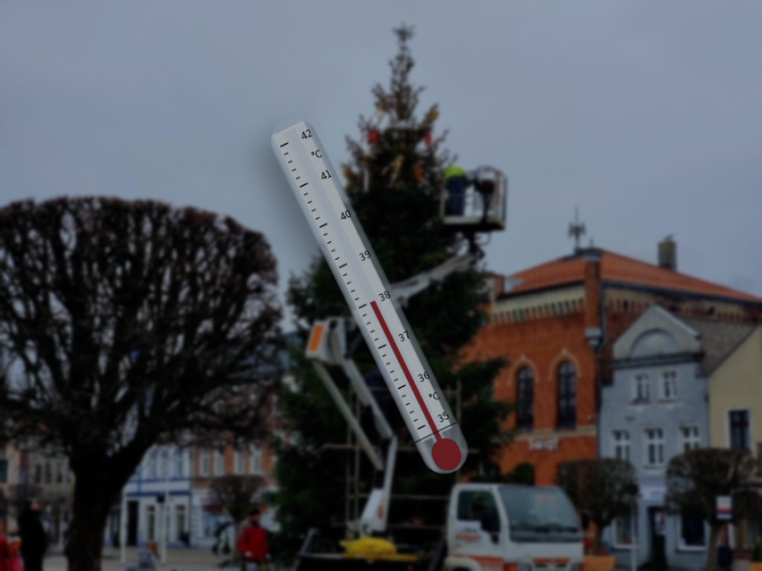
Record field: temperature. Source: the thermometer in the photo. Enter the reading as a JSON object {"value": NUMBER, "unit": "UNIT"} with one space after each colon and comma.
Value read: {"value": 38, "unit": "°C"}
